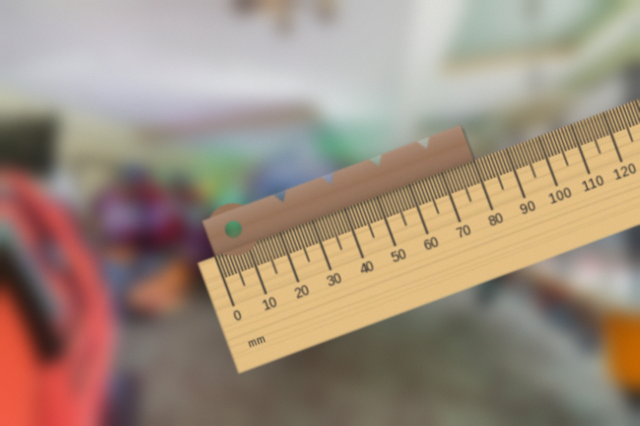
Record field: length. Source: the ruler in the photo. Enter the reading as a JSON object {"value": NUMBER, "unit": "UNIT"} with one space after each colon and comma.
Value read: {"value": 80, "unit": "mm"}
